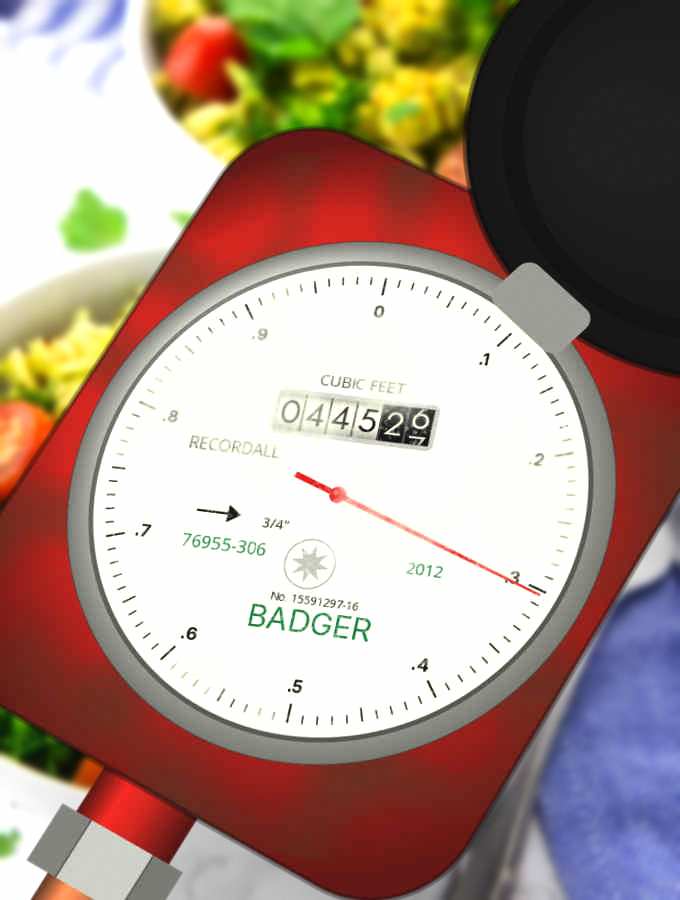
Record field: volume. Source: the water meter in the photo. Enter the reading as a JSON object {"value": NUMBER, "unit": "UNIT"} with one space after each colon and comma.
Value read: {"value": 44526.30, "unit": "ft³"}
